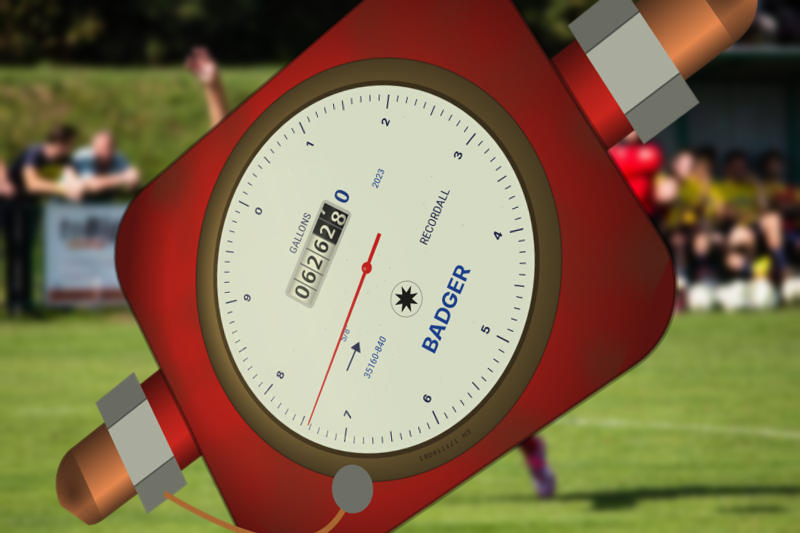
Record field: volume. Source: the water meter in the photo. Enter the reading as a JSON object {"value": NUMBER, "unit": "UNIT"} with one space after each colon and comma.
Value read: {"value": 626277.4, "unit": "gal"}
